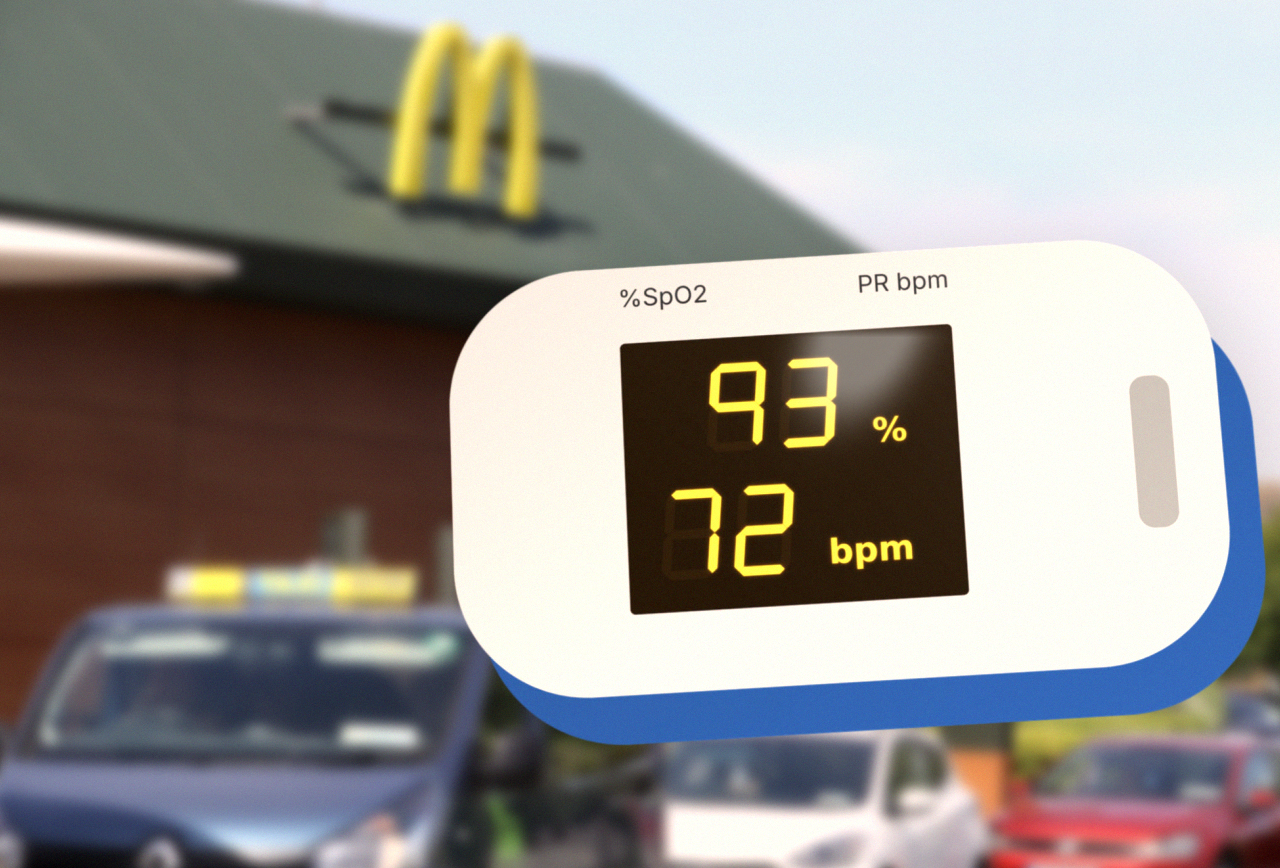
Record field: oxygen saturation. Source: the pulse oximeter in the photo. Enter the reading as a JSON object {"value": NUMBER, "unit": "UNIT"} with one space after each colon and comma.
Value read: {"value": 93, "unit": "%"}
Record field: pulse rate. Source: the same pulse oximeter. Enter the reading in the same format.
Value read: {"value": 72, "unit": "bpm"}
